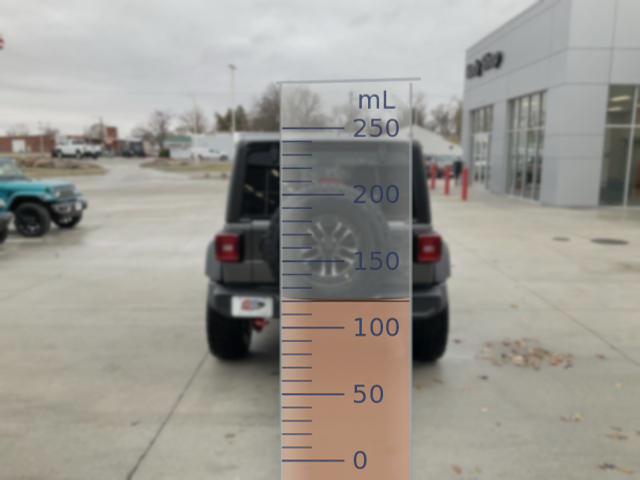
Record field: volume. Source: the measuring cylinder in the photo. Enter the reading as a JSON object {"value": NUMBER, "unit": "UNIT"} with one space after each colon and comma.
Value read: {"value": 120, "unit": "mL"}
